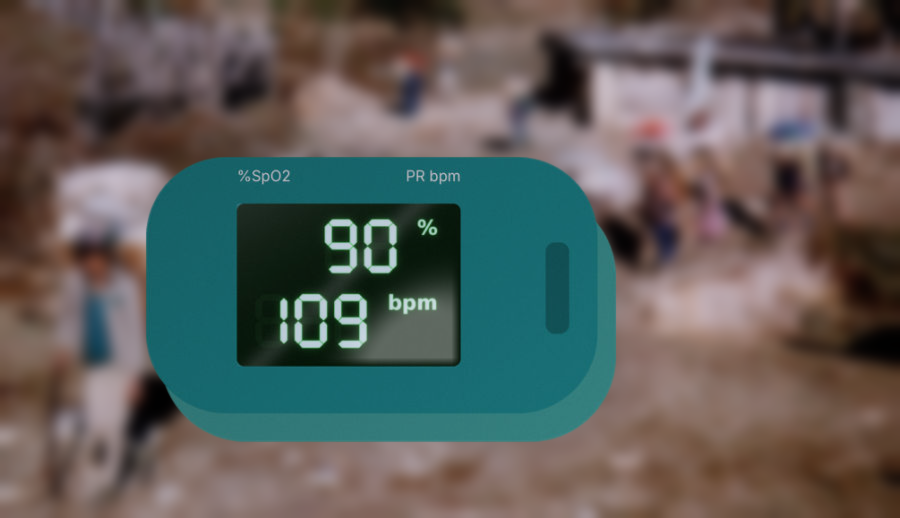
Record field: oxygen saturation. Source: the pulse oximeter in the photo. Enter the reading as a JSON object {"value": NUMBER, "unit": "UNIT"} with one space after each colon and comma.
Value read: {"value": 90, "unit": "%"}
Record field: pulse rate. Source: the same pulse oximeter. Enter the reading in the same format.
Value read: {"value": 109, "unit": "bpm"}
